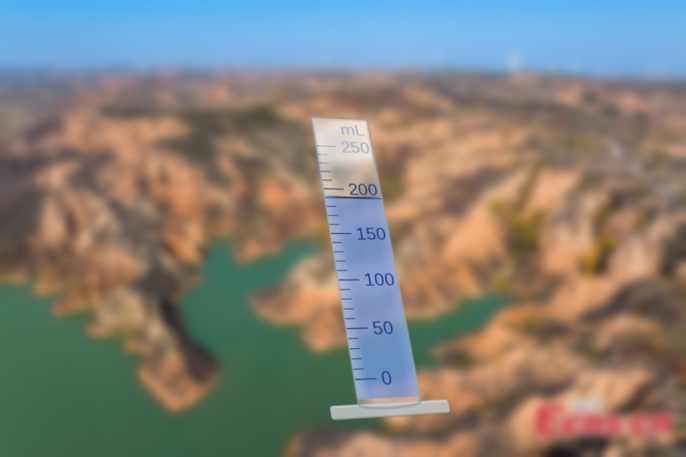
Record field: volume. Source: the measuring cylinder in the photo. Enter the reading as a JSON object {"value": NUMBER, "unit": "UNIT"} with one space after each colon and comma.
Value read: {"value": 190, "unit": "mL"}
